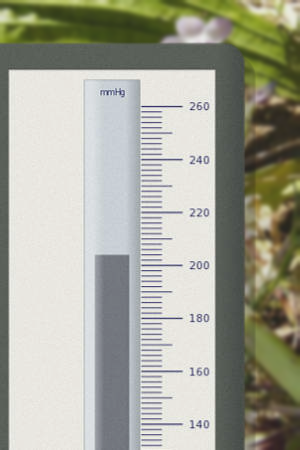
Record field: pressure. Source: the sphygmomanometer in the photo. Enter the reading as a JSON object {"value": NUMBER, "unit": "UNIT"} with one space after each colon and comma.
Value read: {"value": 204, "unit": "mmHg"}
